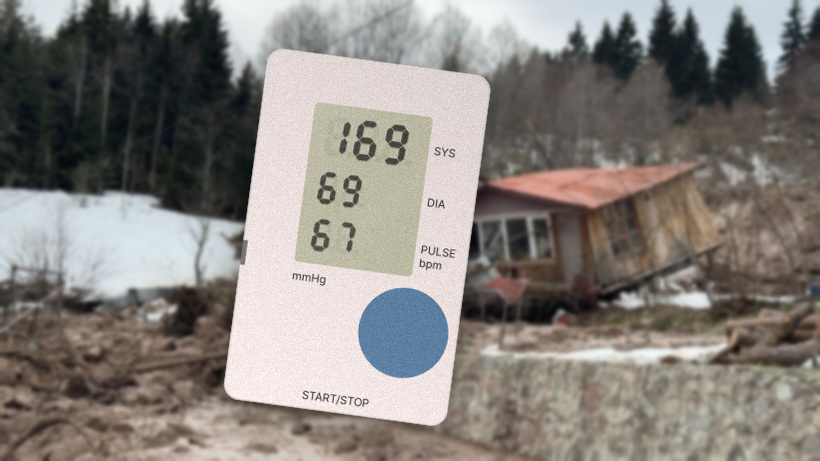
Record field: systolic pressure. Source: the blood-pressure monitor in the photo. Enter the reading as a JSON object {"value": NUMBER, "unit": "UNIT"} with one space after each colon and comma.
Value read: {"value": 169, "unit": "mmHg"}
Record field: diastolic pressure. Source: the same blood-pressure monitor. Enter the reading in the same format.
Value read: {"value": 69, "unit": "mmHg"}
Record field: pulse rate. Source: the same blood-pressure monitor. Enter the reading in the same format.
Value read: {"value": 67, "unit": "bpm"}
